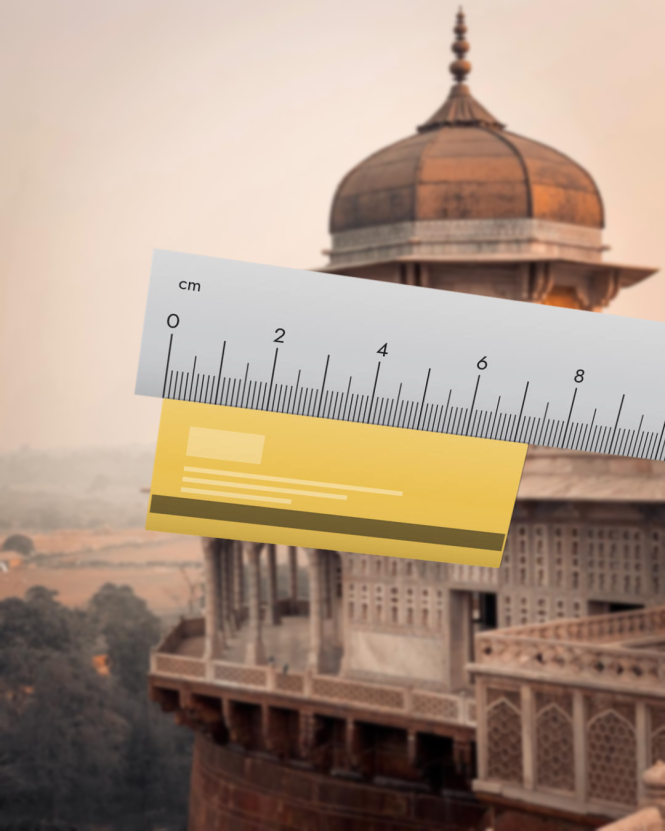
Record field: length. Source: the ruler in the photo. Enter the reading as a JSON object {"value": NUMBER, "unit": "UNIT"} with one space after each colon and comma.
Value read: {"value": 7.3, "unit": "cm"}
